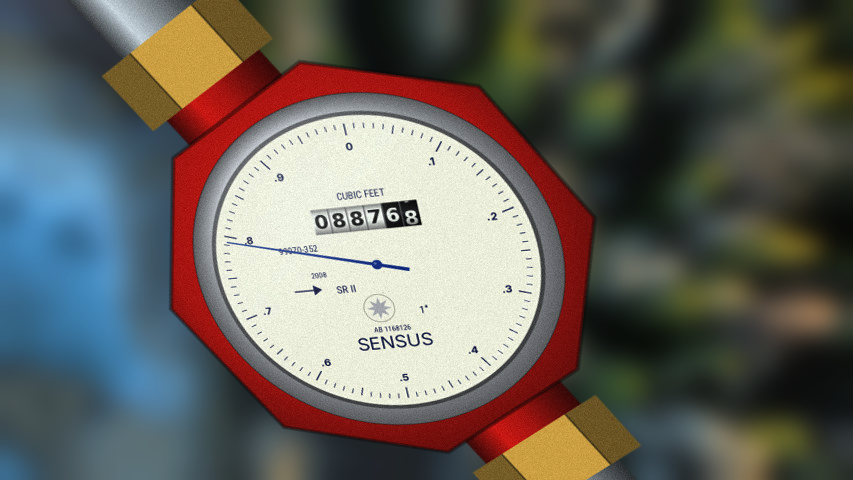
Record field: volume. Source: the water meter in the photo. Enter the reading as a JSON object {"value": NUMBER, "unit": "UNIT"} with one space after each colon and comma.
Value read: {"value": 88767.79, "unit": "ft³"}
